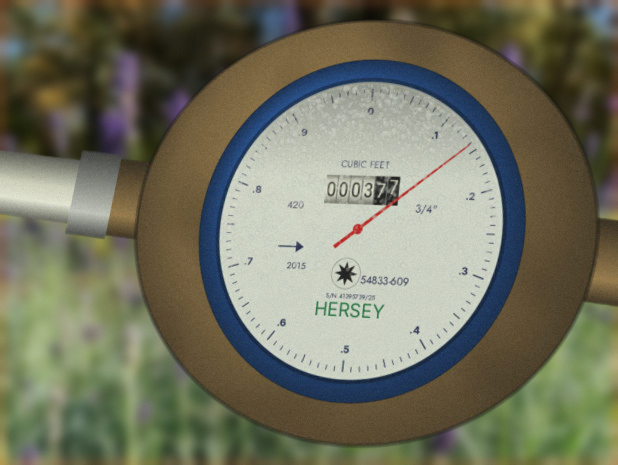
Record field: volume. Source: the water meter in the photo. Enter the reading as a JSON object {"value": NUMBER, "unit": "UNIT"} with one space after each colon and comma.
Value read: {"value": 377.14, "unit": "ft³"}
